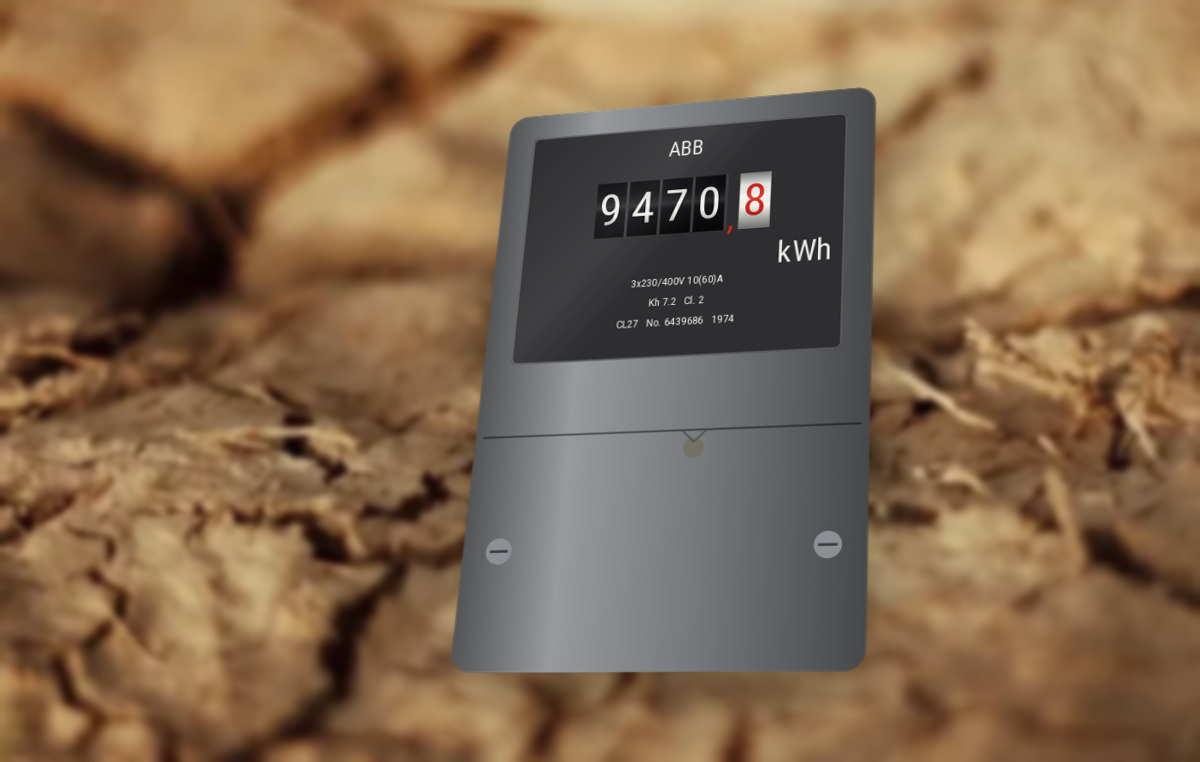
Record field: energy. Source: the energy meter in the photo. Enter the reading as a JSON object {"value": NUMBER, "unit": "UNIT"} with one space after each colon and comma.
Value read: {"value": 9470.8, "unit": "kWh"}
